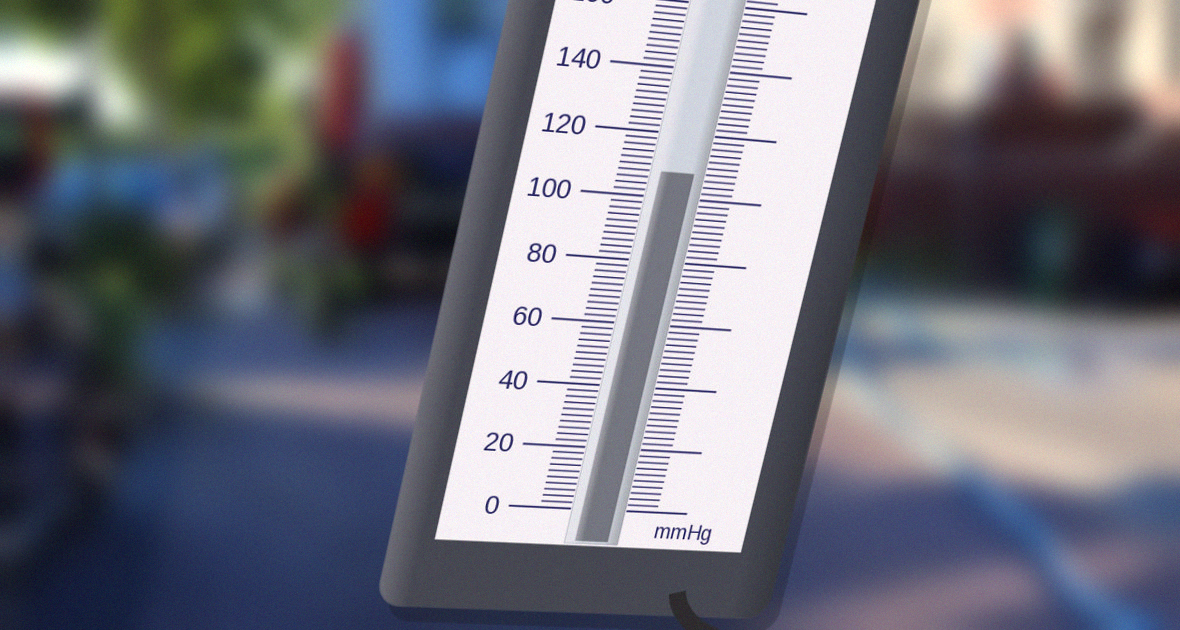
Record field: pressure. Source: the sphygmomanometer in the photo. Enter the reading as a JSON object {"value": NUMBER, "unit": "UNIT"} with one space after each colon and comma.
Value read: {"value": 108, "unit": "mmHg"}
